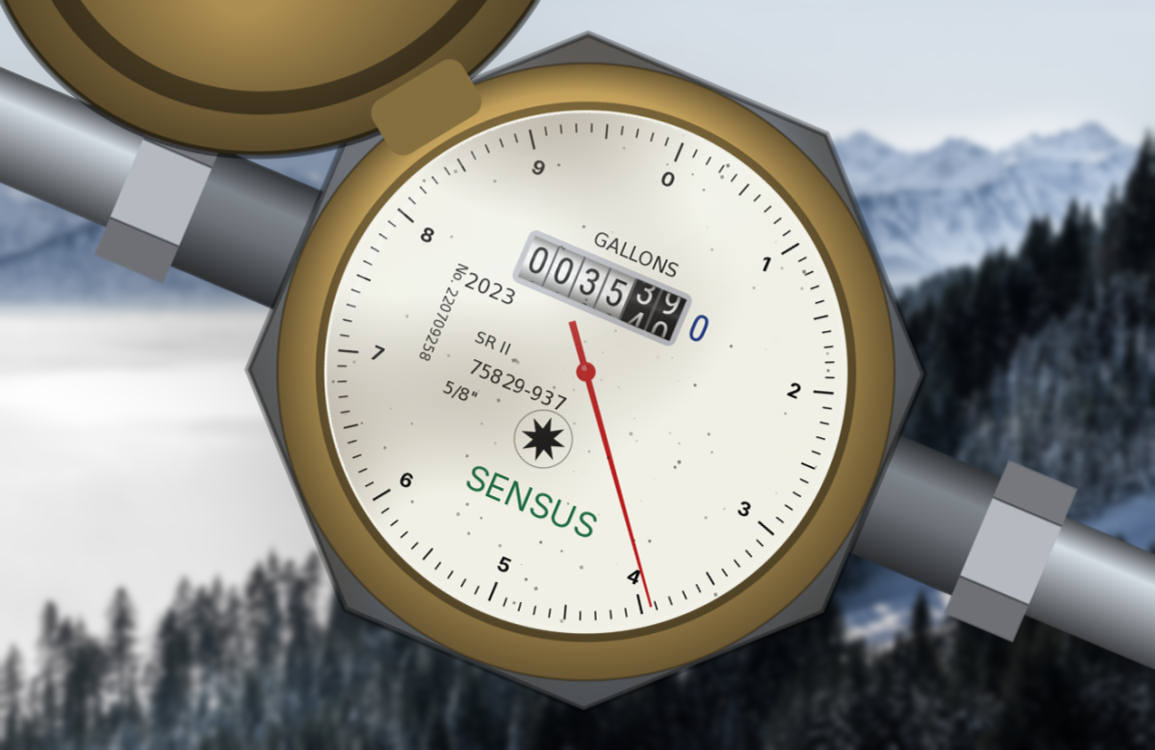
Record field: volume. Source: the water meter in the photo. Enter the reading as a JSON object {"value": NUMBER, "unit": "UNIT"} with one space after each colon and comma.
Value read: {"value": 35393.9, "unit": "gal"}
